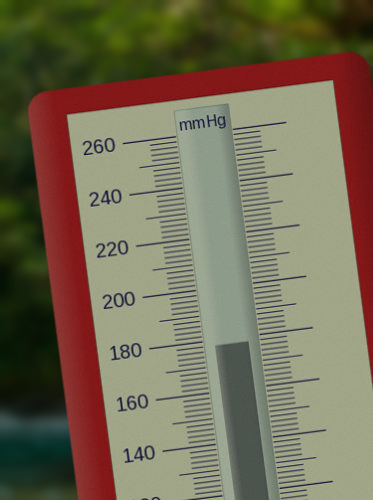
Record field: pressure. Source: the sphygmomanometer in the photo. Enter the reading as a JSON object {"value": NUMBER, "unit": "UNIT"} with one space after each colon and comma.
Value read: {"value": 178, "unit": "mmHg"}
